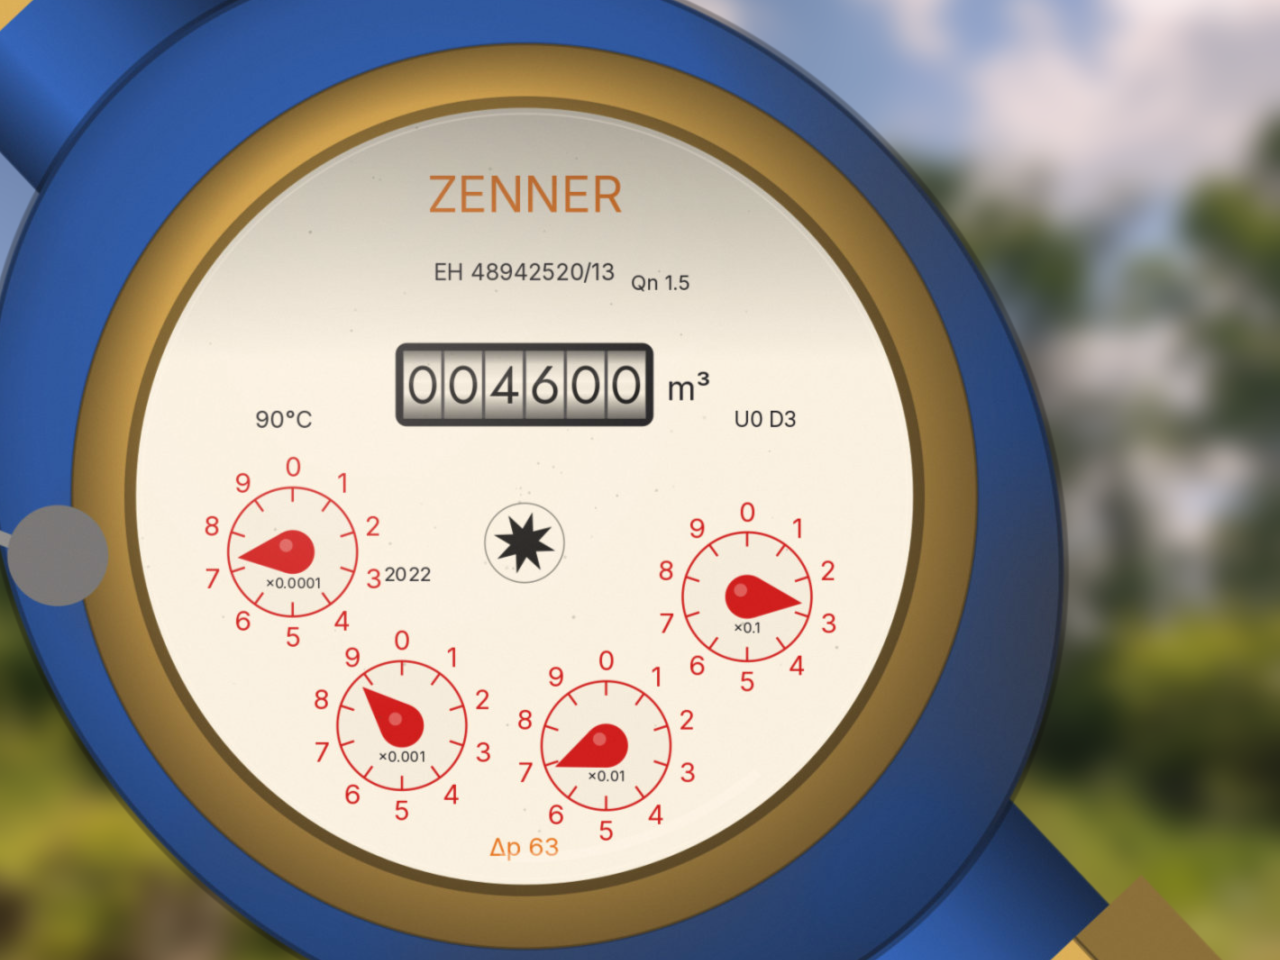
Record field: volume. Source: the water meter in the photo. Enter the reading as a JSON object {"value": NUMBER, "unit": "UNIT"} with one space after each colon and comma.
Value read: {"value": 4600.2687, "unit": "m³"}
